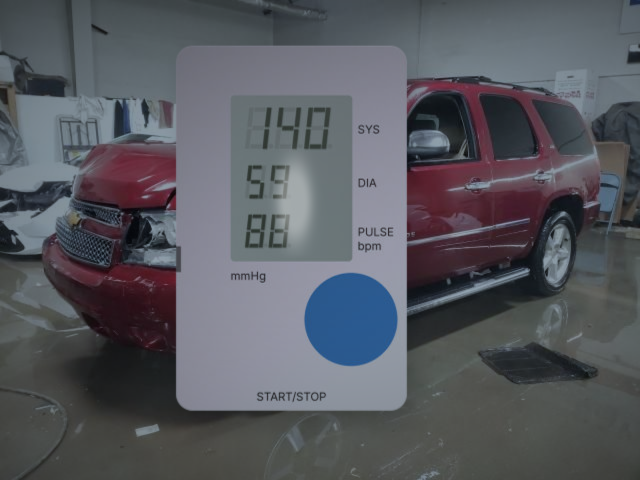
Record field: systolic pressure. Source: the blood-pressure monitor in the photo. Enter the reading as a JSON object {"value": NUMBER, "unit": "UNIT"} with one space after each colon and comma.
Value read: {"value": 140, "unit": "mmHg"}
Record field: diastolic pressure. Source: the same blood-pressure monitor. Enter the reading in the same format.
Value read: {"value": 59, "unit": "mmHg"}
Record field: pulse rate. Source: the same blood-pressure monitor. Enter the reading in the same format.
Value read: {"value": 88, "unit": "bpm"}
